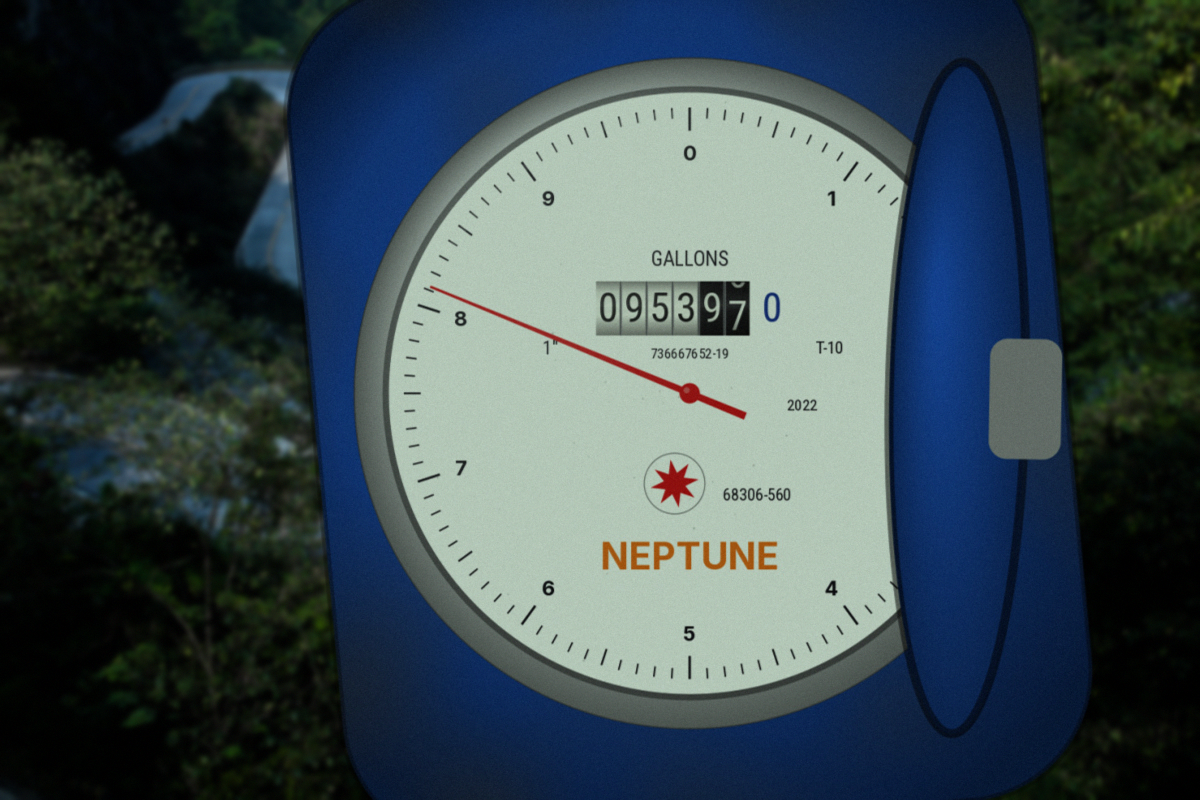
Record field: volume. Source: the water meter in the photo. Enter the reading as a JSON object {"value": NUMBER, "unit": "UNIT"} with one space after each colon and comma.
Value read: {"value": 953968.1, "unit": "gal"}
